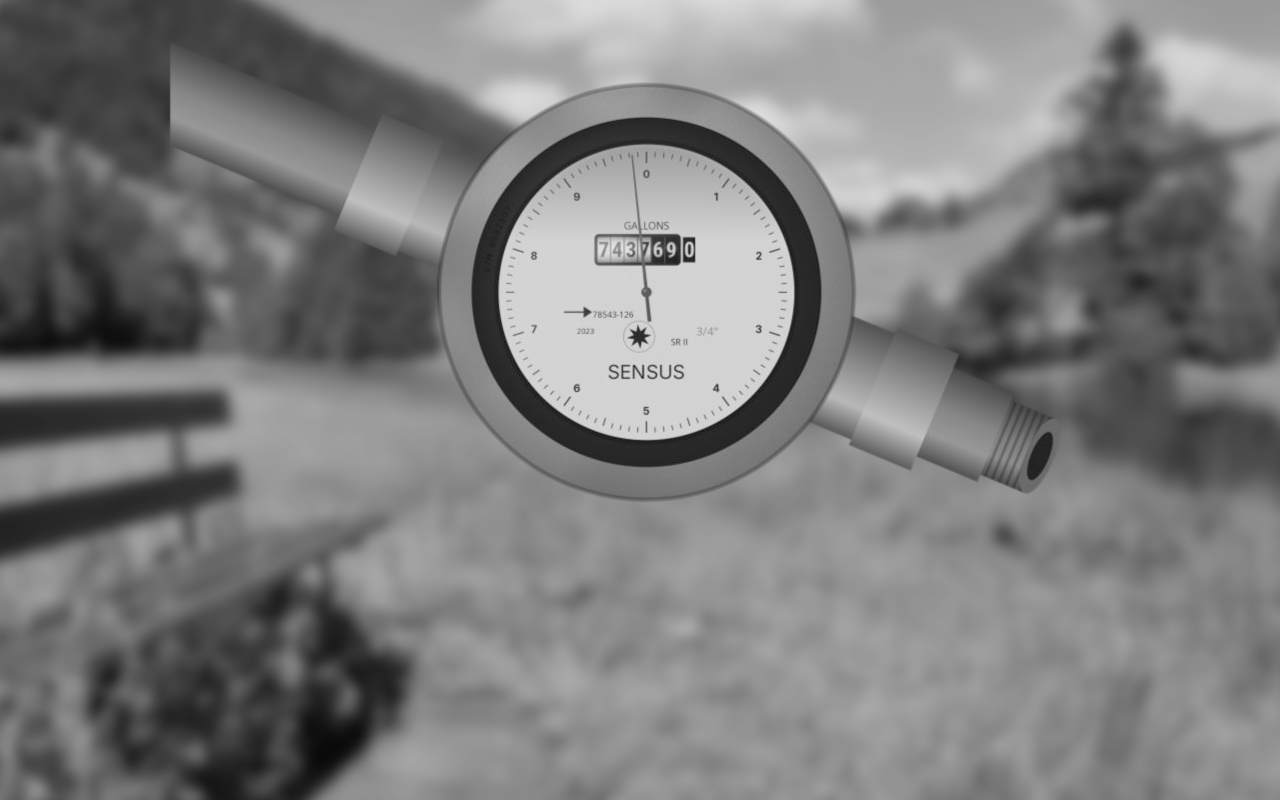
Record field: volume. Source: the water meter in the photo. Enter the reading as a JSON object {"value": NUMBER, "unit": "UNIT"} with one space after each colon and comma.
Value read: {"value": 7437689.8, "unit": "gal"}
